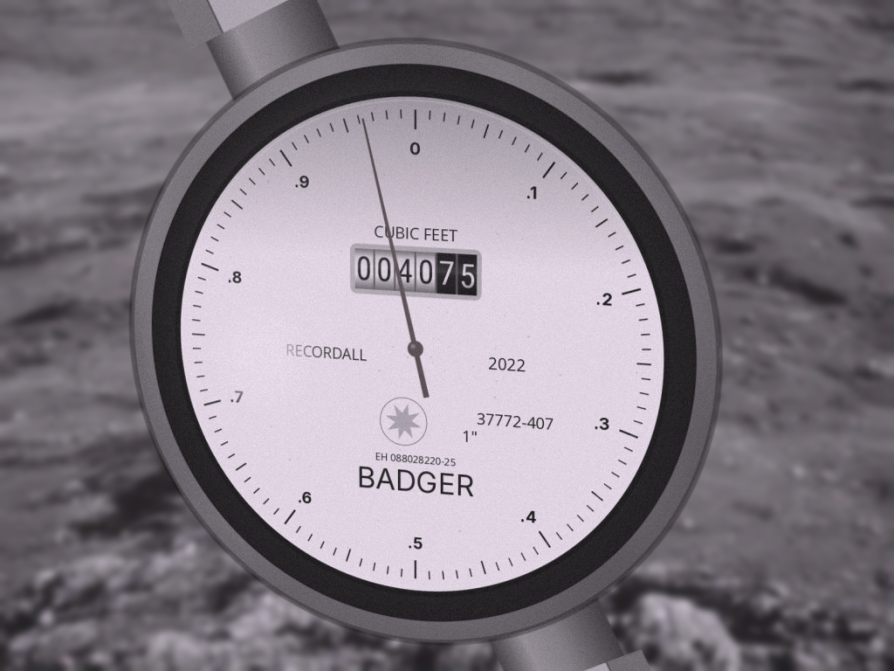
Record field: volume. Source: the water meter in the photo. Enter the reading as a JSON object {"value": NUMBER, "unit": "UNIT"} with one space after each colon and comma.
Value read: {"value": 4074.96, "unit": "ft³"}
